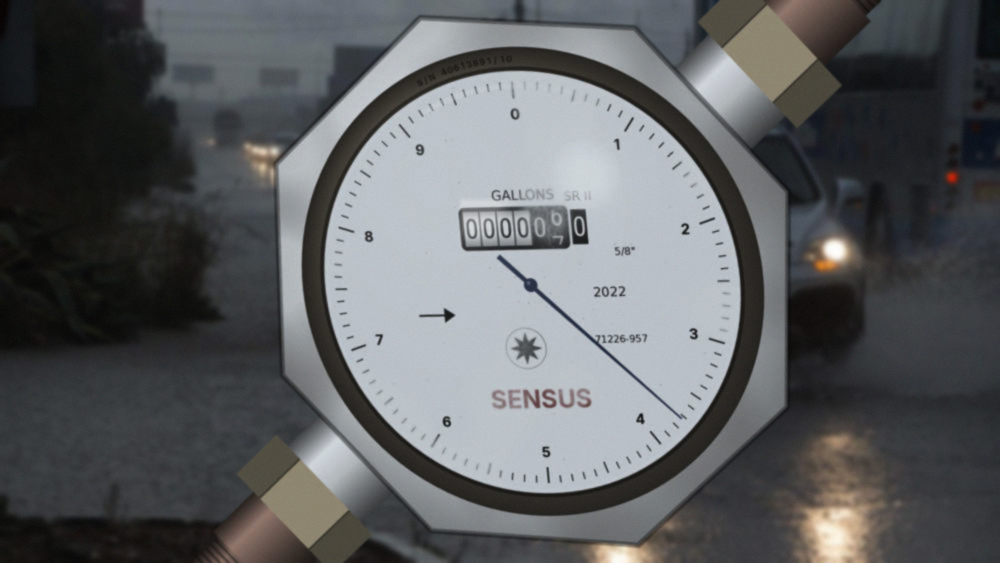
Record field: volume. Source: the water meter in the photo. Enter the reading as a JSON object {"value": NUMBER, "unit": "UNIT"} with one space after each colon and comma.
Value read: {"value": 63.7, "unit": "gal"}
